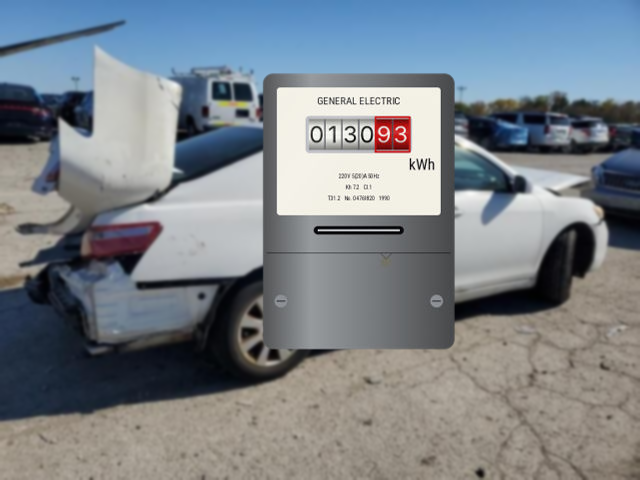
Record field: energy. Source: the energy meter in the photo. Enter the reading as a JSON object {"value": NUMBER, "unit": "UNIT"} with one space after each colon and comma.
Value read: {"value": 130.93, "unit": "kWh"}
